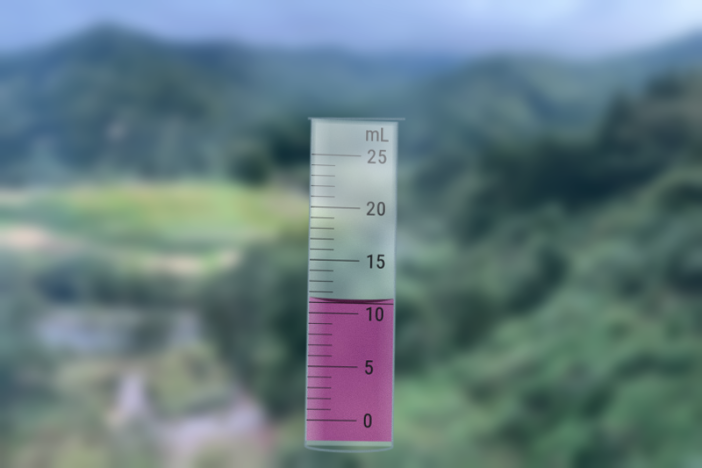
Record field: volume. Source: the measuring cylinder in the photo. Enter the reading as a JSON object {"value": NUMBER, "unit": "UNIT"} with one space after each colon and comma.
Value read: {"value": 11, "unit": "mL"}
